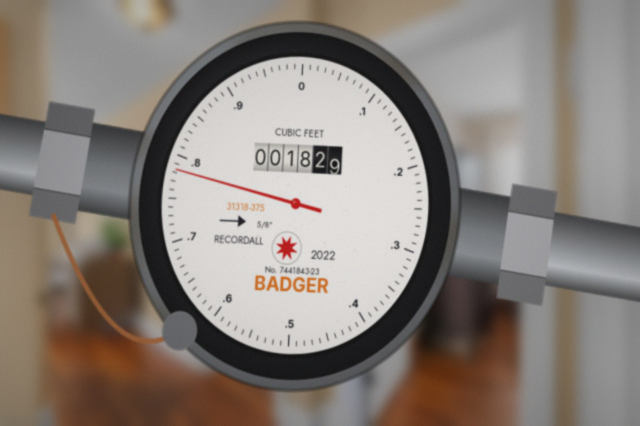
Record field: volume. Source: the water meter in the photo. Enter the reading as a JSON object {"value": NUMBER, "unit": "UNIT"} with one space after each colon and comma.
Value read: {"value": 1828.78, "unit": "ft³"}
